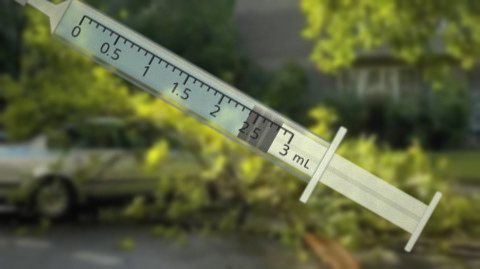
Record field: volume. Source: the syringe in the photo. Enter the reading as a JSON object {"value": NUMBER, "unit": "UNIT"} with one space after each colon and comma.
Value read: {"value": 2.4, "unit": "mL"}
